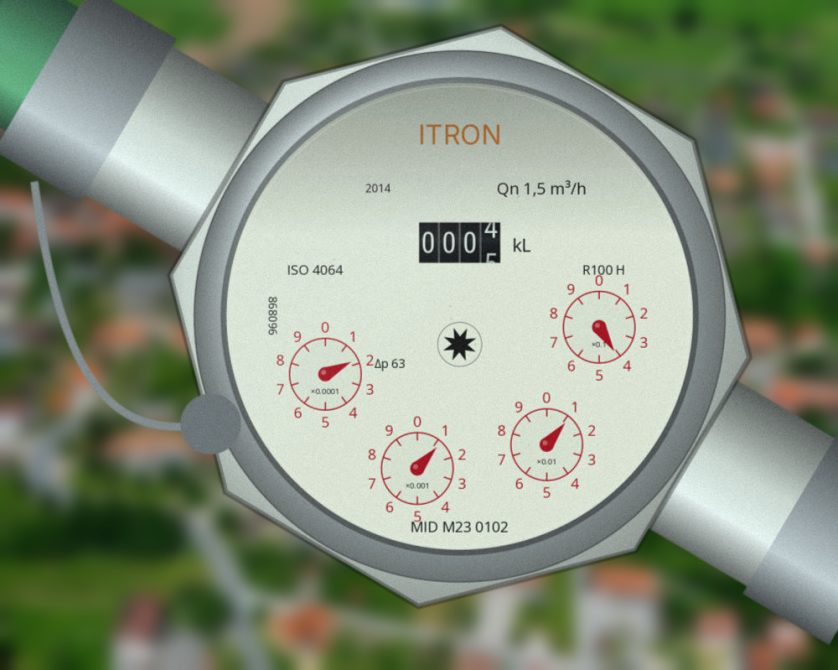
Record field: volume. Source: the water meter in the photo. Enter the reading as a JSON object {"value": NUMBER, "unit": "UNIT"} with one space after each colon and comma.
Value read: {"value": 4.4111, "unit": "kL"}
